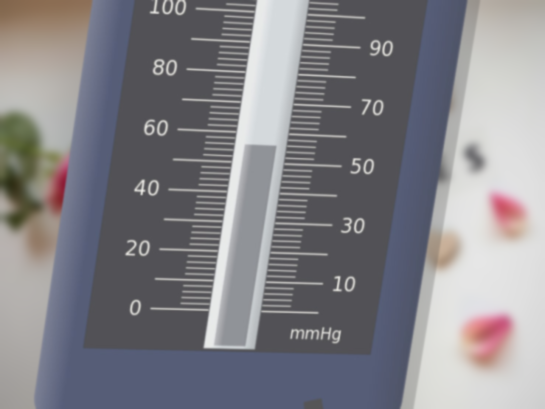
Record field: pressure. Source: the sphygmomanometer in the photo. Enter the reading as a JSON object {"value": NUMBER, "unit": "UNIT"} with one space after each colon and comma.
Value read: {"value": 56, "unit": "mmHg"}
